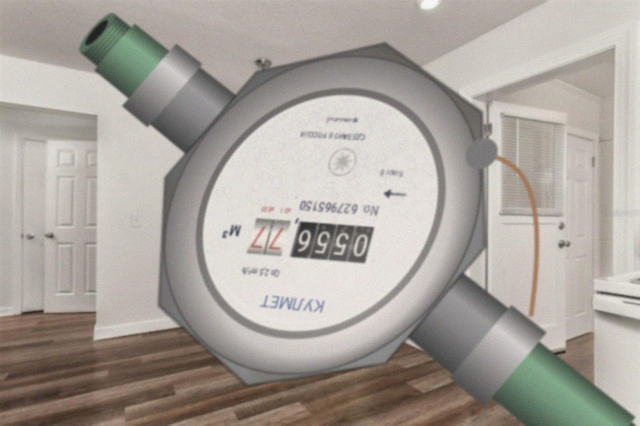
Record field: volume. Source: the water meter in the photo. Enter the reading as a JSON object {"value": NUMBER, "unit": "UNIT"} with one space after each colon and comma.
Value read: {"value": 556.77, "unit": "m³"}
